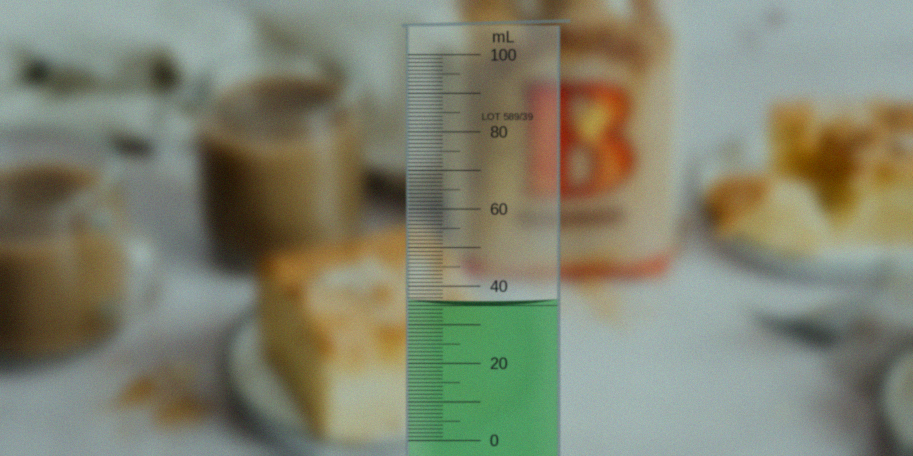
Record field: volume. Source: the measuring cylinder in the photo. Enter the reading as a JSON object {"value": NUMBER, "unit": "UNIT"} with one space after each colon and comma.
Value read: {"value": 35, "unit": "mL"}
